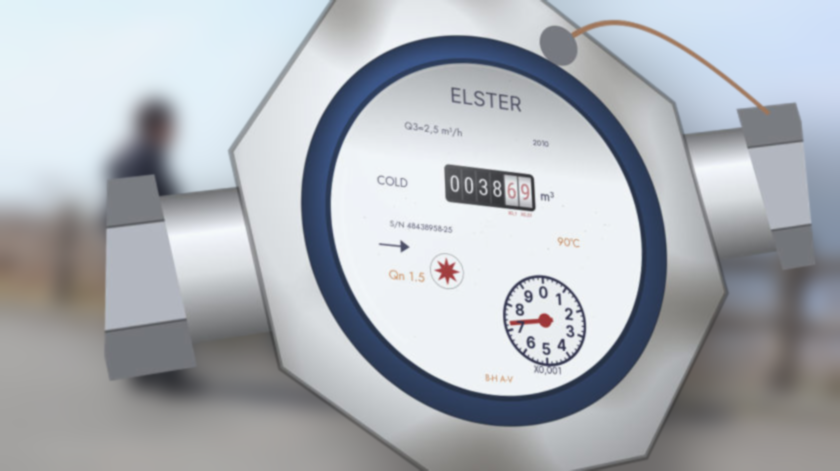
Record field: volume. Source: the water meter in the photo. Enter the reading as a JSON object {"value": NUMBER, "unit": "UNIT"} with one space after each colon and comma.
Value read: {"value": 38.697, "unit": "m³"}
